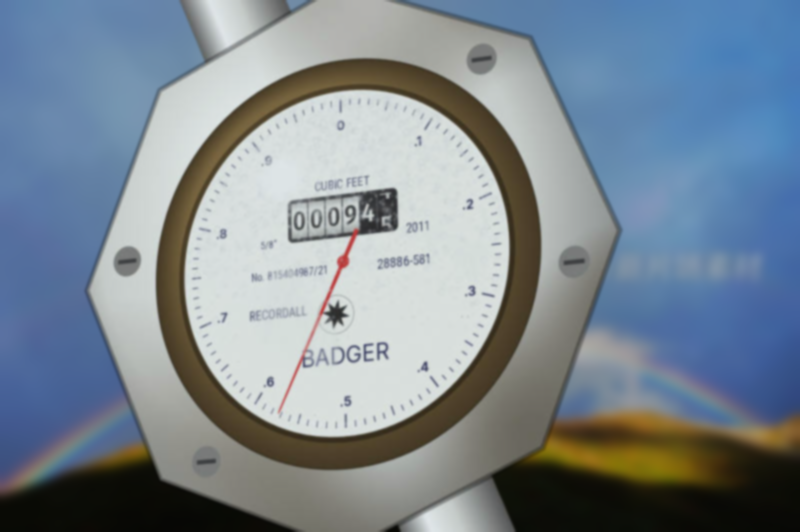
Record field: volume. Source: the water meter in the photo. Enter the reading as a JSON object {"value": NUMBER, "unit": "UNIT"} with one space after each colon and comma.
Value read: {"value": 944.57, "unit": "ft³"}
